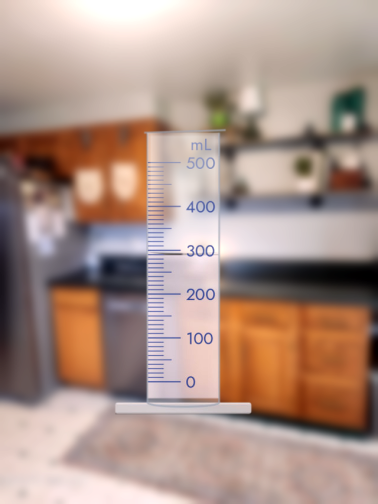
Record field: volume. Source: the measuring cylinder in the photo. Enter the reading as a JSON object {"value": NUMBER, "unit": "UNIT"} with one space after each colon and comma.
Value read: {"value": 290, "unit": "mL"}
